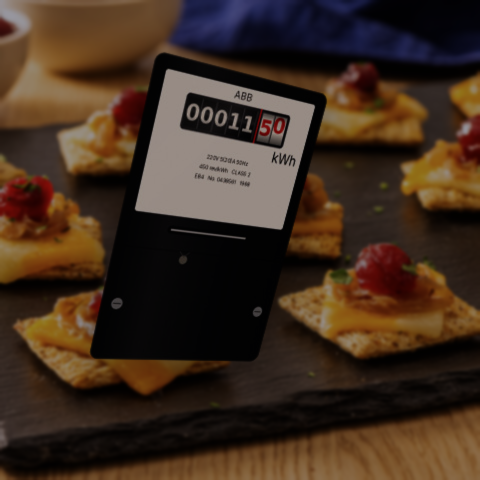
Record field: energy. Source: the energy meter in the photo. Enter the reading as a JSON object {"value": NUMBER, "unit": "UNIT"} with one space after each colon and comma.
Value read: {"value": 11.50, "unit": "kWh"}
